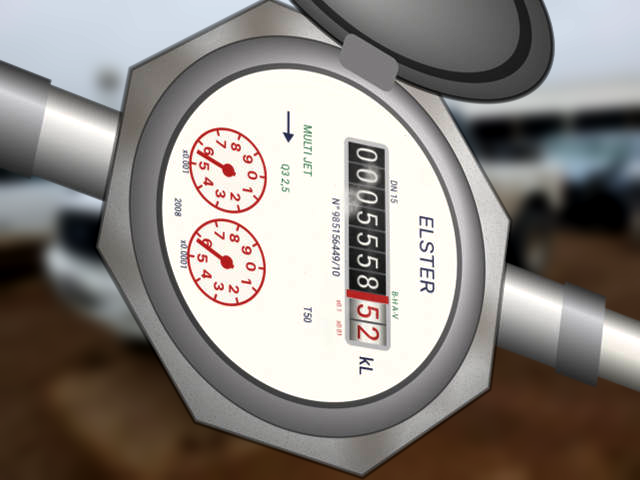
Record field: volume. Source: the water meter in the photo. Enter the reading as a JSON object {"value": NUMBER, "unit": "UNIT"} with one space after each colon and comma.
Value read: {"value": 5558.5255, "unit": "kL"}
